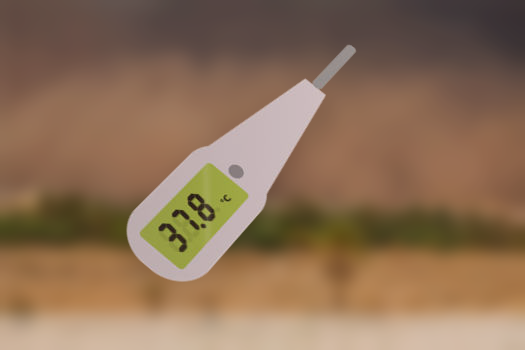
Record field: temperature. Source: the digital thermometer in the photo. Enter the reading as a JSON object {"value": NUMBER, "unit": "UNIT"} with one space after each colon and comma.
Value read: {"value": 37.8, "unit": "°C"}
